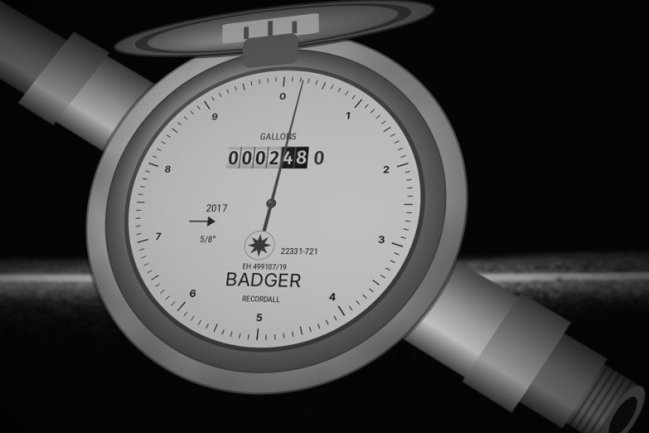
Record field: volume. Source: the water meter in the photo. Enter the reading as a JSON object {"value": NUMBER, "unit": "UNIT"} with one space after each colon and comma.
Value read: {"value": 2480.2, "unit": "gal"}
